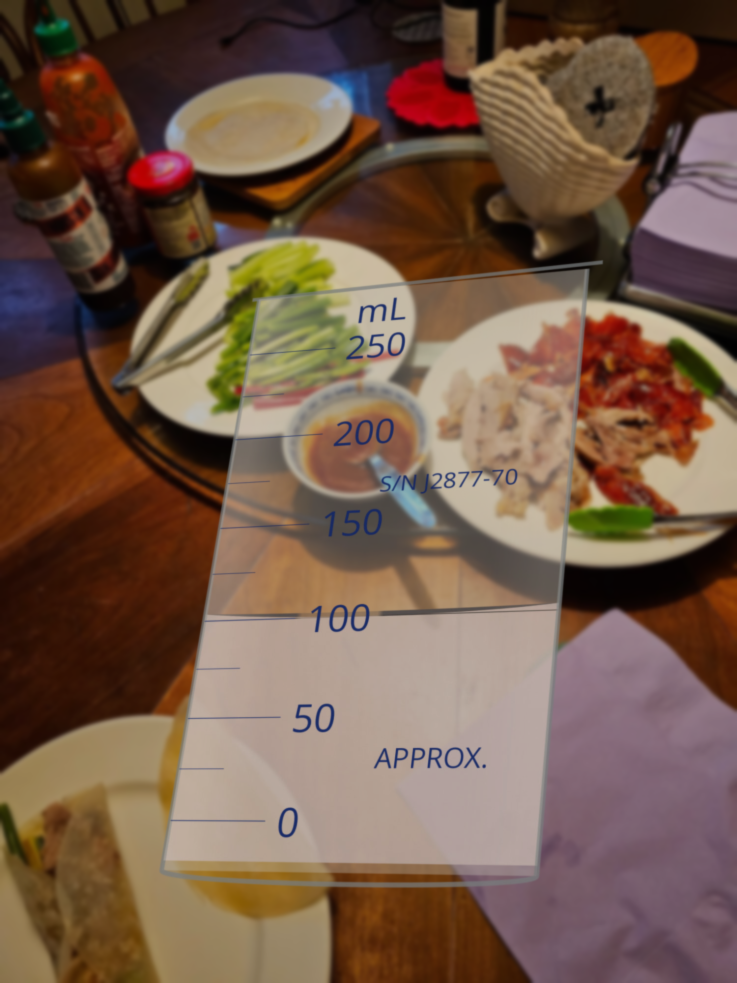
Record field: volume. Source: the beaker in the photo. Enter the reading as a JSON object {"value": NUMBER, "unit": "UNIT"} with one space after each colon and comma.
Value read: {"value": 100, "unit": "mL"}
